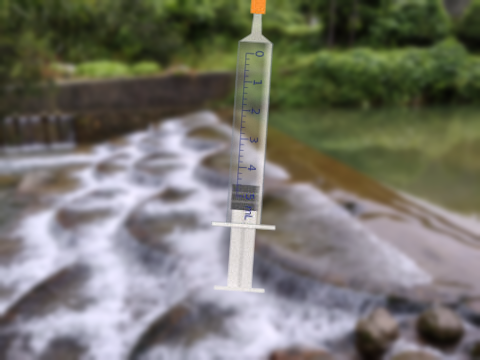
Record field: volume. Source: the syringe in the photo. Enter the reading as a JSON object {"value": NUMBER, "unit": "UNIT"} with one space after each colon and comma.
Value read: {"value": 4.6, "unit": "mL"}
